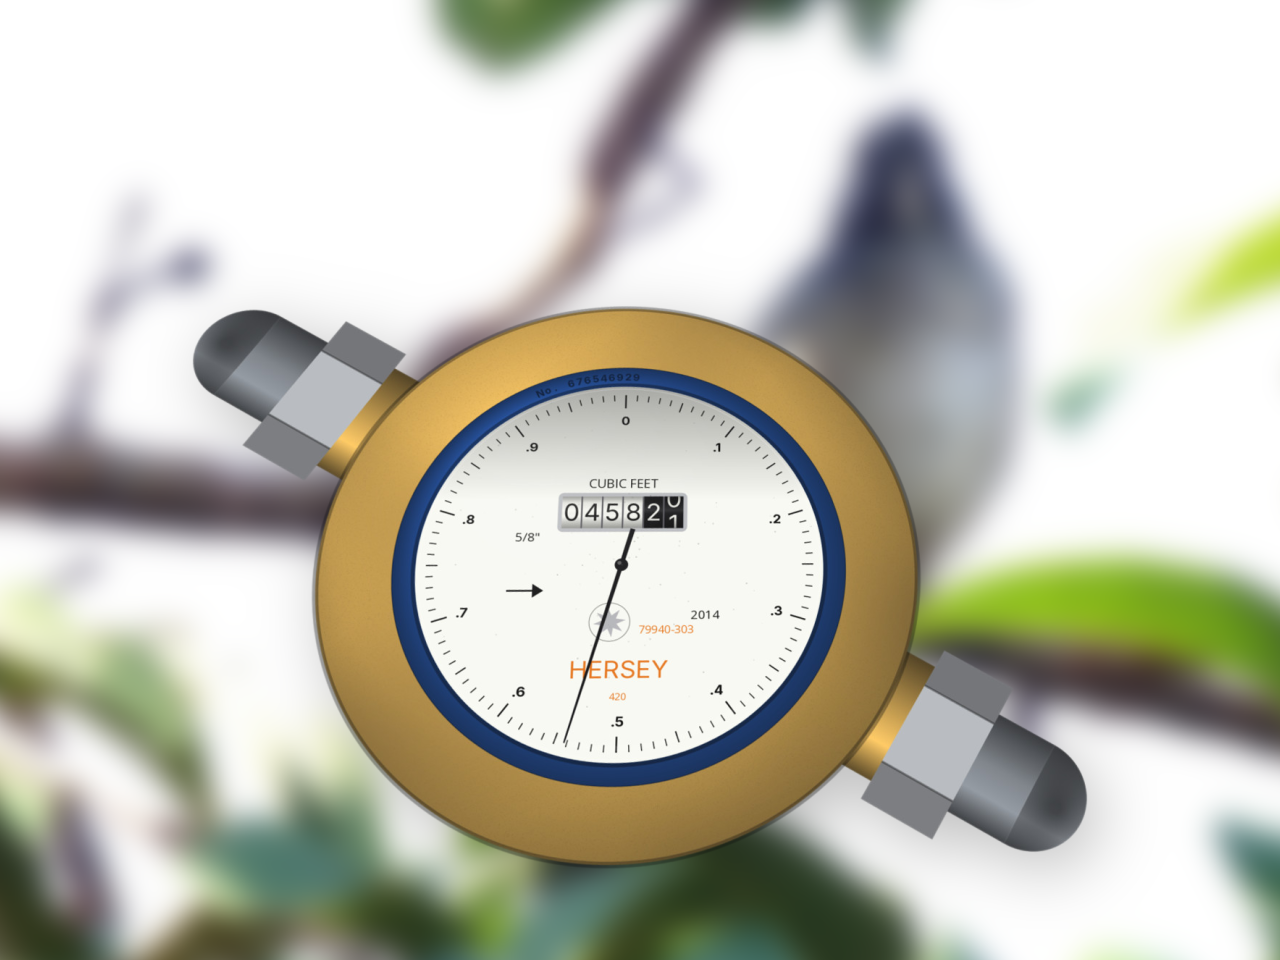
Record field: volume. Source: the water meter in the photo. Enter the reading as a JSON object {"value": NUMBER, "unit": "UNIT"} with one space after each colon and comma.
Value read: {"value": 45820.54, "unit": "ft³"}
